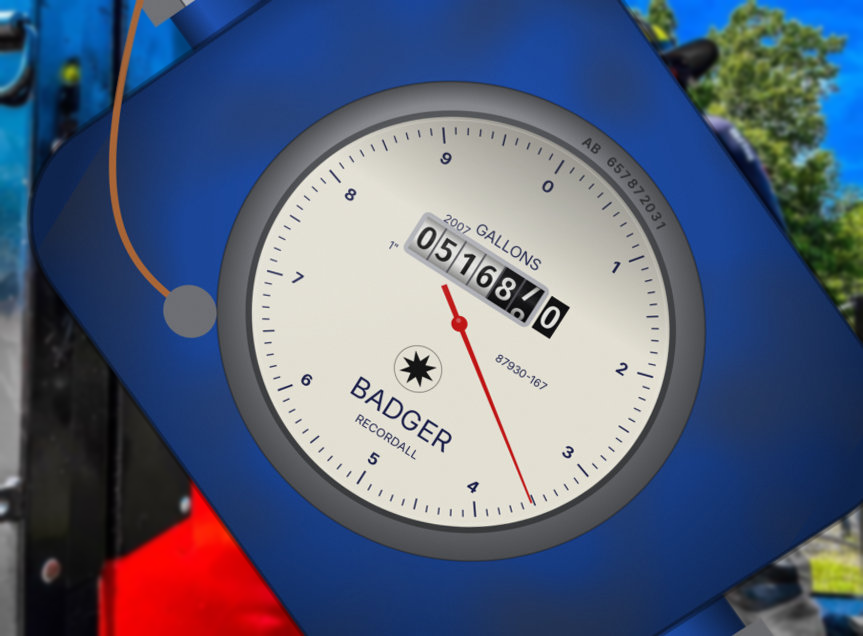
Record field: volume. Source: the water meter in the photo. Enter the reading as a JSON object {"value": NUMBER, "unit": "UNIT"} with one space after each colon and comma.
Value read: {"value": 516873.5, "unit": "gal"}
